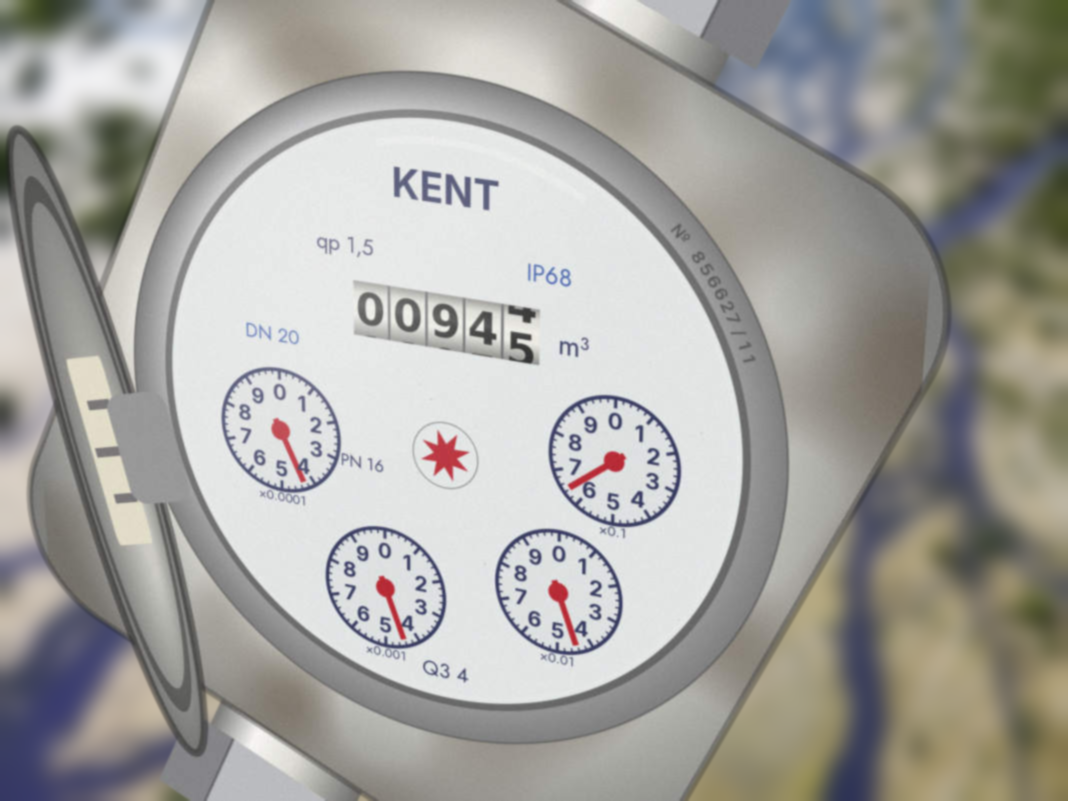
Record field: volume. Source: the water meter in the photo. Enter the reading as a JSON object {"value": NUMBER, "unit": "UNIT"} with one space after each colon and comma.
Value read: {"value": 944.6444, "unit": "m³"}
